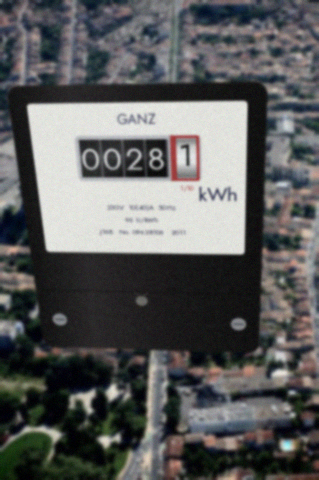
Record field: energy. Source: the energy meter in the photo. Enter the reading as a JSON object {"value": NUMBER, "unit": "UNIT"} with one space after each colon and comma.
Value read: {"value": 28.1, "unit": "kWh"}
